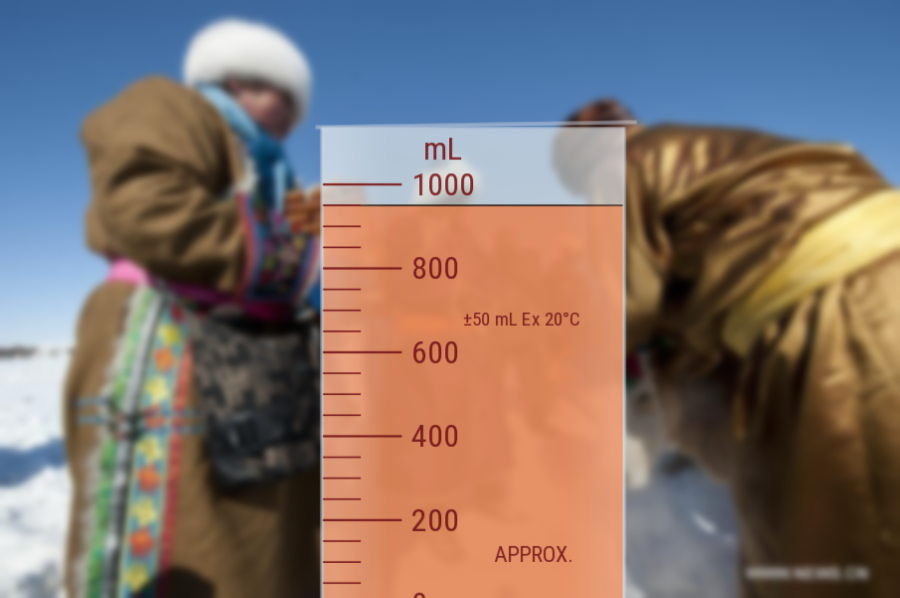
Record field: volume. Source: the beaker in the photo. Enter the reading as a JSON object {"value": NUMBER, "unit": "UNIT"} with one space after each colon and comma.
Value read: {"value": 950, "unit": "mL"}
